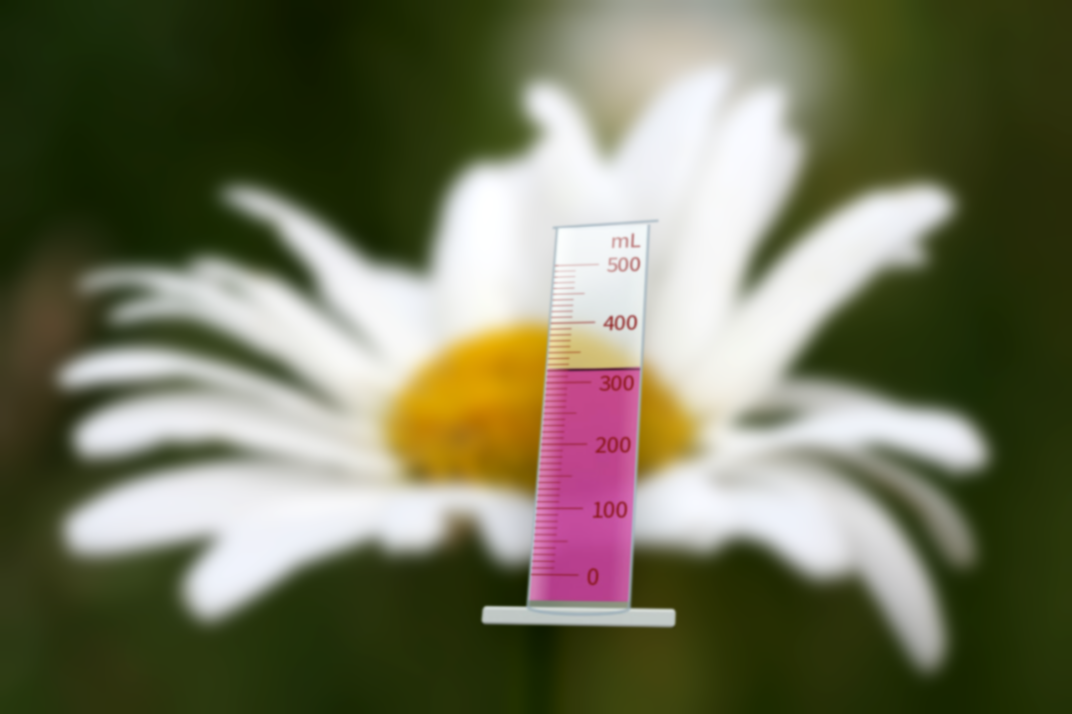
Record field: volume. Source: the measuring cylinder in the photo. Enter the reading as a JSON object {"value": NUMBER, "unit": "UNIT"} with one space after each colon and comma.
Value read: {"value": 320, "unit": "mL"}
